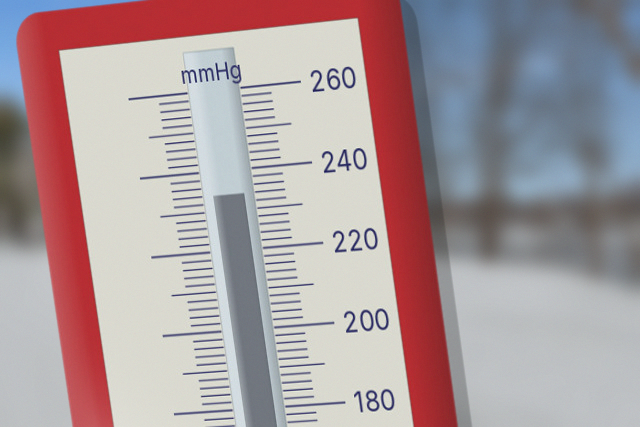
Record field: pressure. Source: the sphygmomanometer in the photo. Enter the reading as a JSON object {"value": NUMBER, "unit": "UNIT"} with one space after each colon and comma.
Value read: {"value": 234, "unit": "mmHg"}
